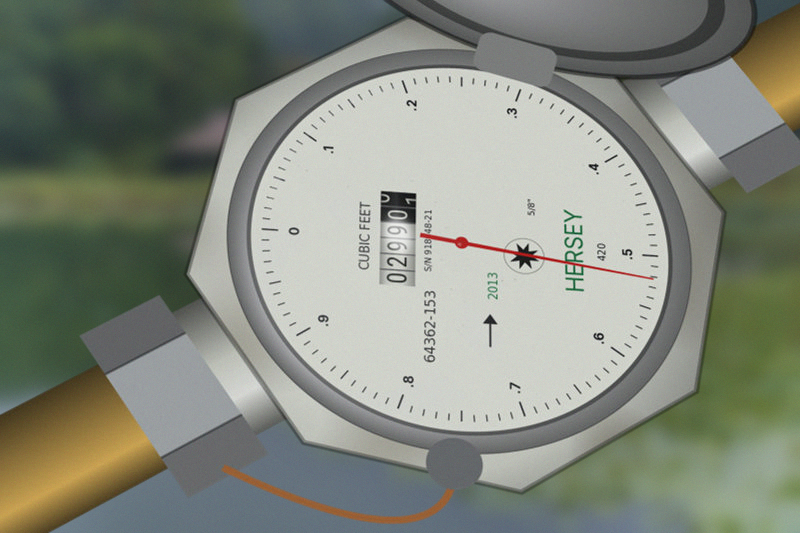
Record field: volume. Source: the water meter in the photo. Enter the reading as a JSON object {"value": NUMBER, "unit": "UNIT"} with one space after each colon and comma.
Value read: {"value": 29900.52, "unit": "ft³"}
